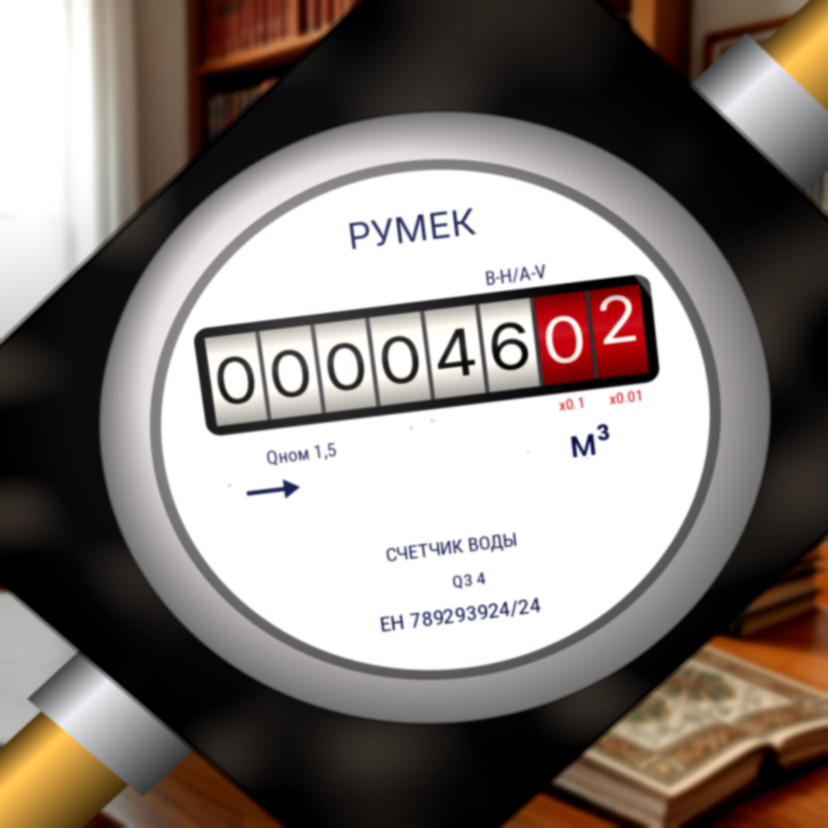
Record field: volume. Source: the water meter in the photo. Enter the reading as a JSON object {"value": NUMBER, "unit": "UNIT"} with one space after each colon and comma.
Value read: {"value": 46.02, "unit": "m³"}
